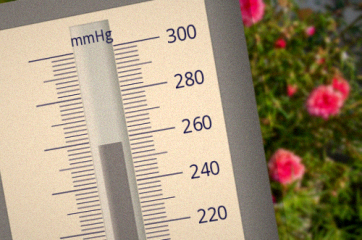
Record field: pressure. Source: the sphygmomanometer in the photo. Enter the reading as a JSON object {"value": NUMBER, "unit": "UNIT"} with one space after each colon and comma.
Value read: {"value": 258, "unit": "mmHg"}
